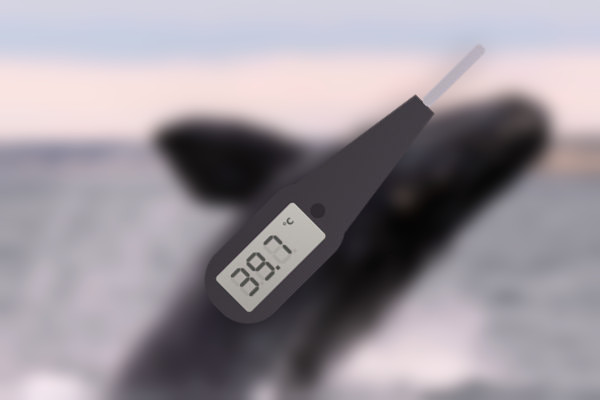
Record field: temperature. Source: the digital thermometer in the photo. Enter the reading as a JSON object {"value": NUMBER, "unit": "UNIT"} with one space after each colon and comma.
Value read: {"value": 39.7, "unit": "°C"}
